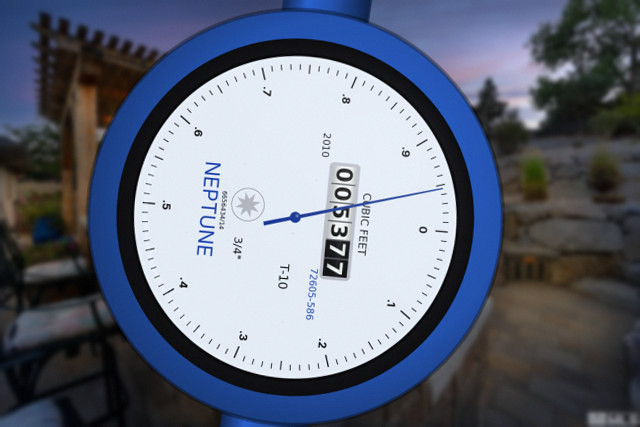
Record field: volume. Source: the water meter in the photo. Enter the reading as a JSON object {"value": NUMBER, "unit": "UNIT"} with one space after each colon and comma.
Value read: {"value": 5376.95, "unit": "ft³"}
